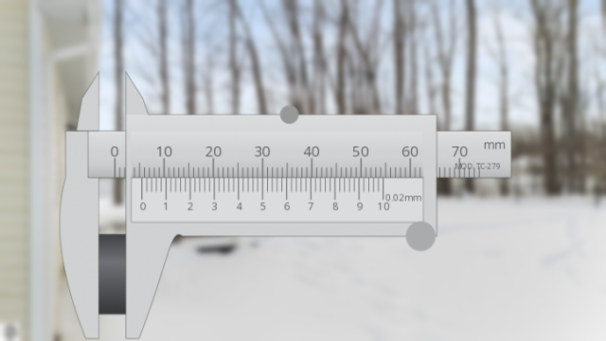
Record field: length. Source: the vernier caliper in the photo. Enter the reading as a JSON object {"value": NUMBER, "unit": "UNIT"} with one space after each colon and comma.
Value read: {"value": 5.5, "unit": "mm"}
